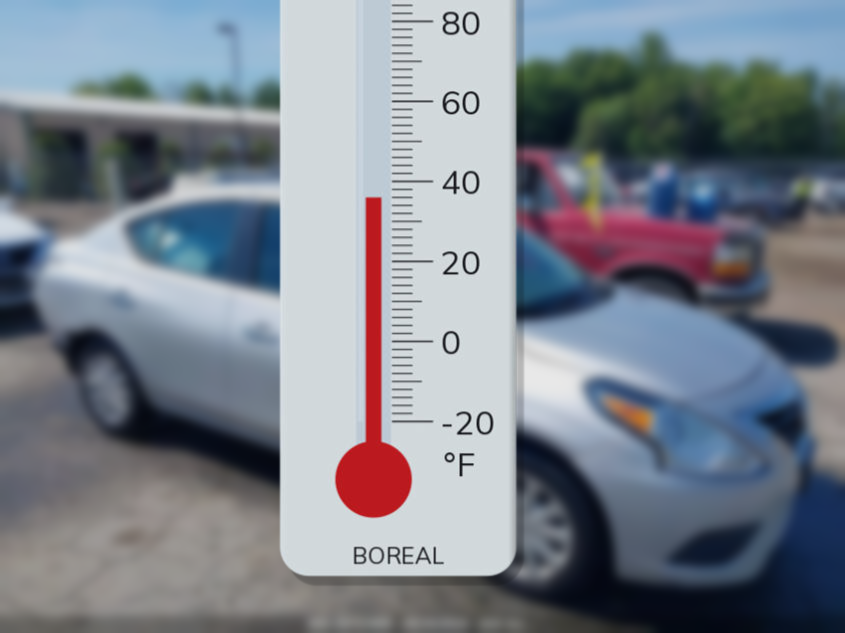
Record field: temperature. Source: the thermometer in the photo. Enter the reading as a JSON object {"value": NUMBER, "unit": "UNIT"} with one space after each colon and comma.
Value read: {"value": 36, "unit": "°F"}
